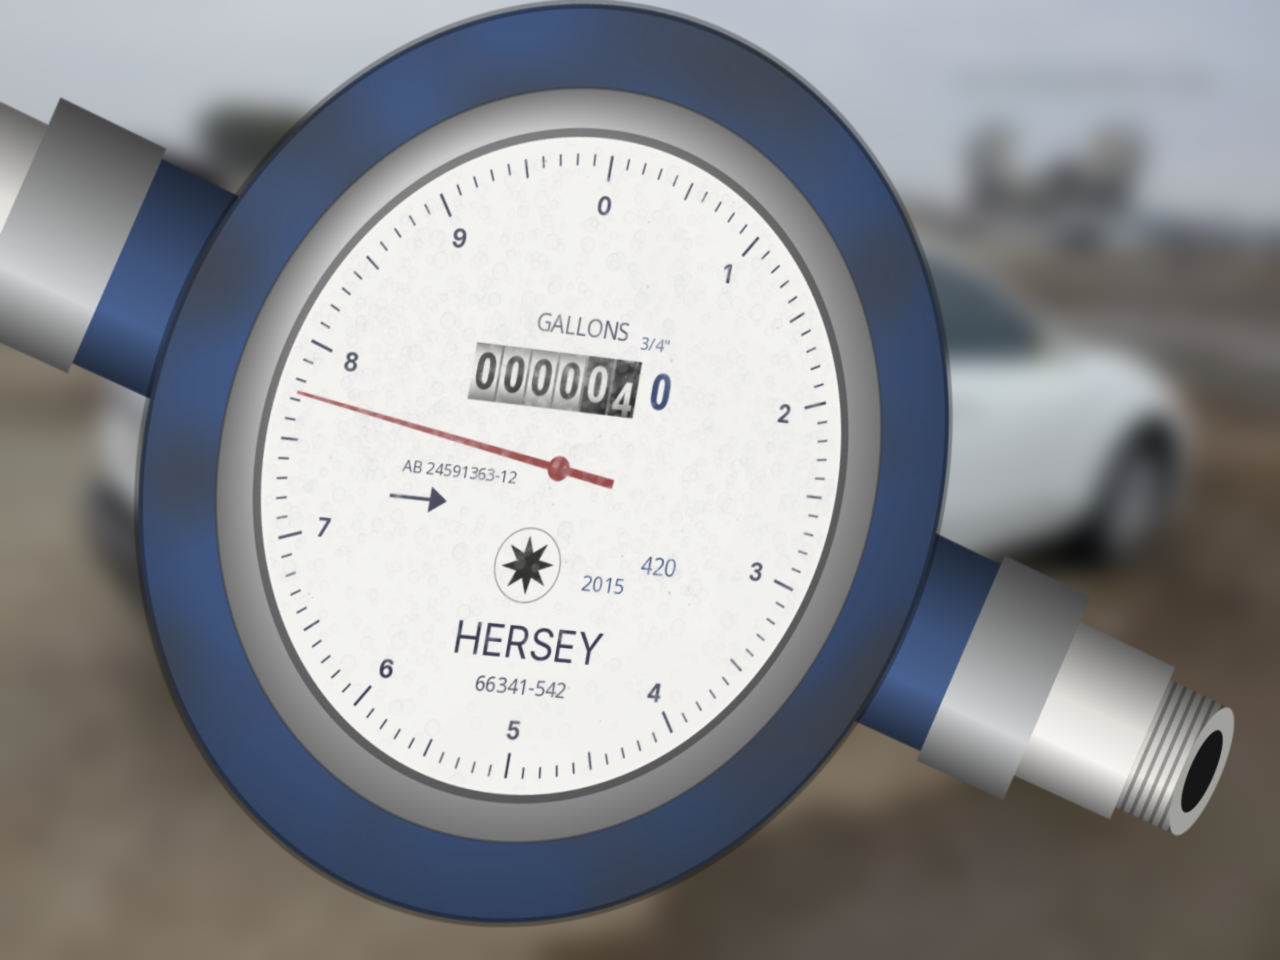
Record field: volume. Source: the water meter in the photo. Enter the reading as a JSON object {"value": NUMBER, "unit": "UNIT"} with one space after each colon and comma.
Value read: {"value": 37.7, "unit": "gal"}
